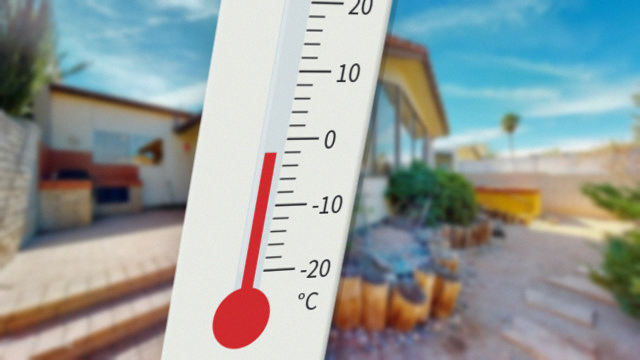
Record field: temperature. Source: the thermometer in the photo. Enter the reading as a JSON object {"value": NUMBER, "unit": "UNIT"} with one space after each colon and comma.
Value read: {"value": -2, "unit": "°C"}
